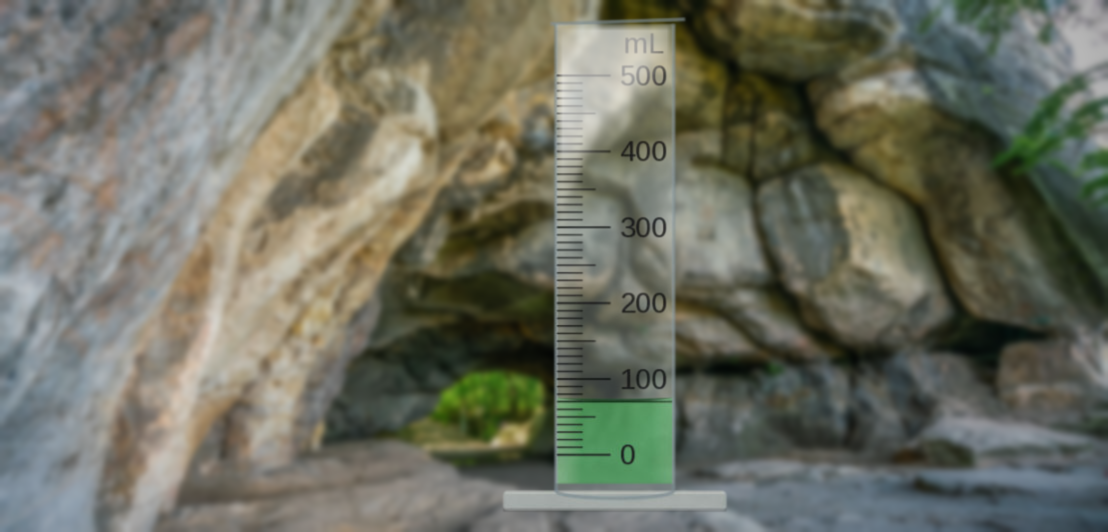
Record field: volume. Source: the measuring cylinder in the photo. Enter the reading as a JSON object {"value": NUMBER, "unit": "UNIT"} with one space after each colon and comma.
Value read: {"value": 70, "unit": "mL"}
